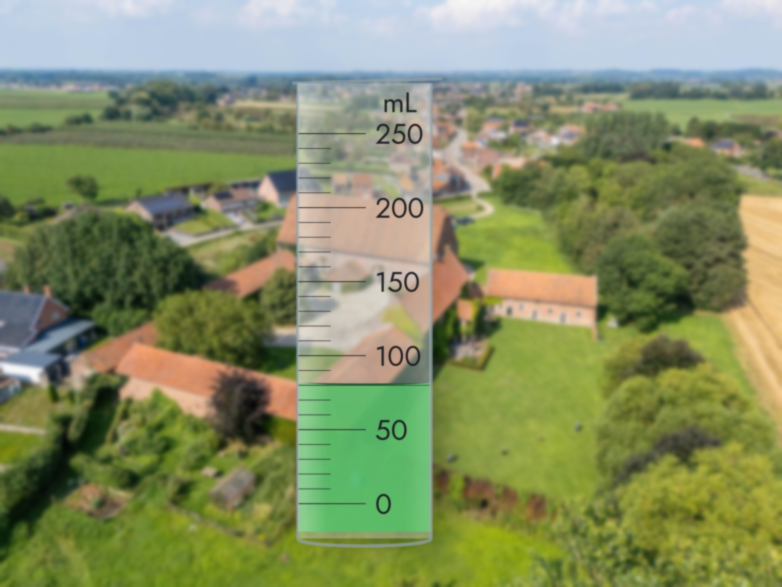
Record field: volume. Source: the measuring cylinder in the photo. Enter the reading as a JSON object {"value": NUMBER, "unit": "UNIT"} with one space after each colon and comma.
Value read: {"value": 80, "unit": "mL"}
